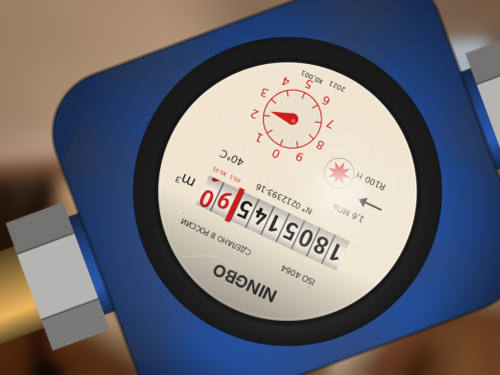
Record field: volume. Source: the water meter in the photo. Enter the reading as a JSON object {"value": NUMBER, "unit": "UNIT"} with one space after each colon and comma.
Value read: {"value": 1805145.902, "unit": "m³"}
